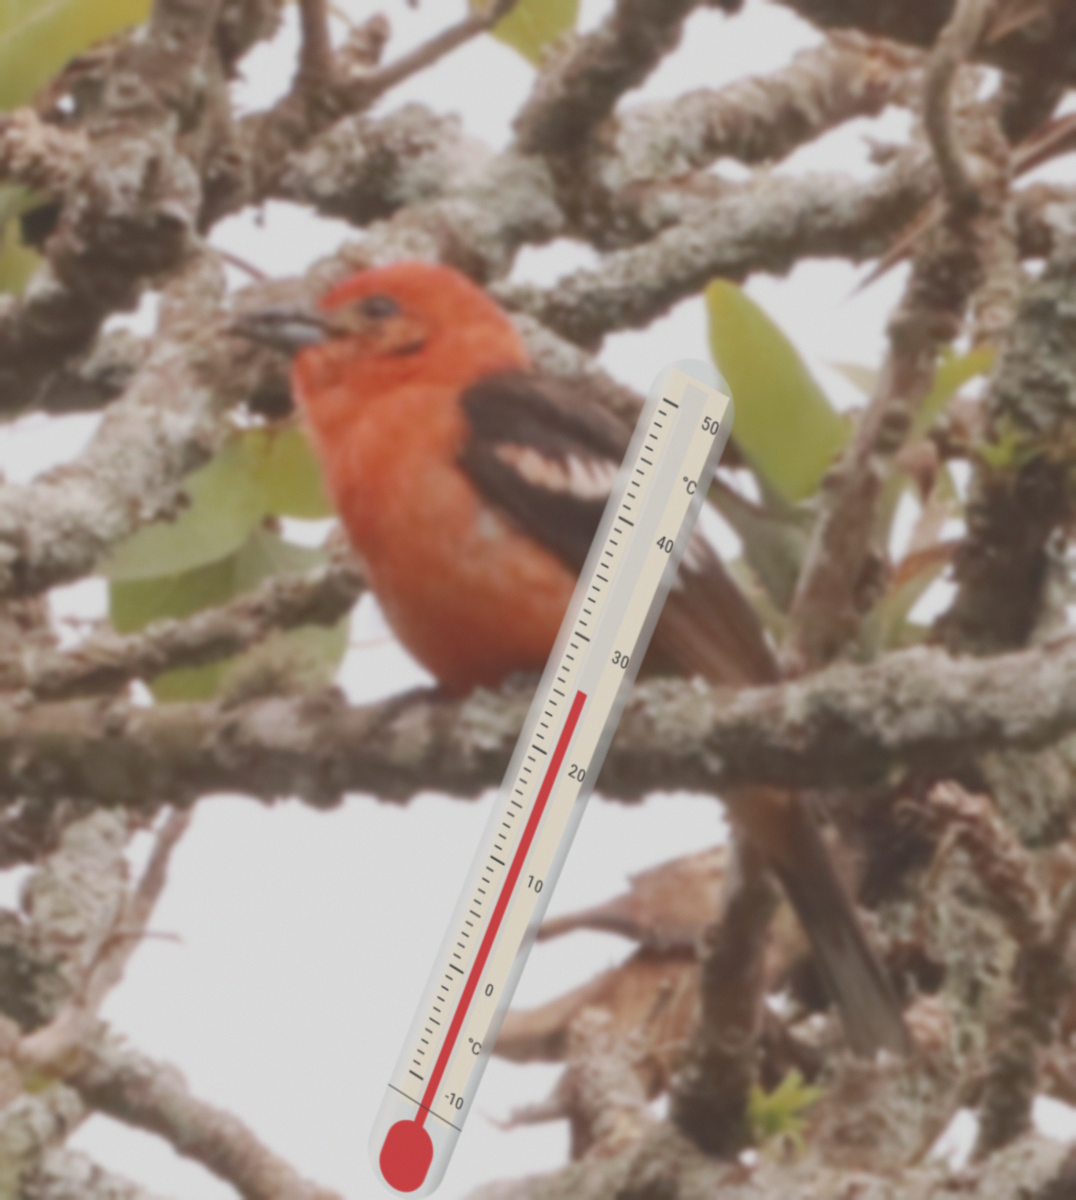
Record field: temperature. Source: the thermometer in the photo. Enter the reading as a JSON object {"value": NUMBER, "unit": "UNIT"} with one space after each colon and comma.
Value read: {"value": 26, "unit": "°C"}
